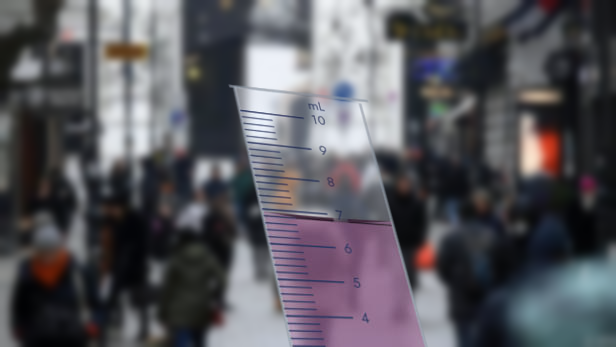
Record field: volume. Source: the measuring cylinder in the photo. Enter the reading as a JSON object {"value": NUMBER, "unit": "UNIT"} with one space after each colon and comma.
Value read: {"value": 6.8, "unit": "mL"}
